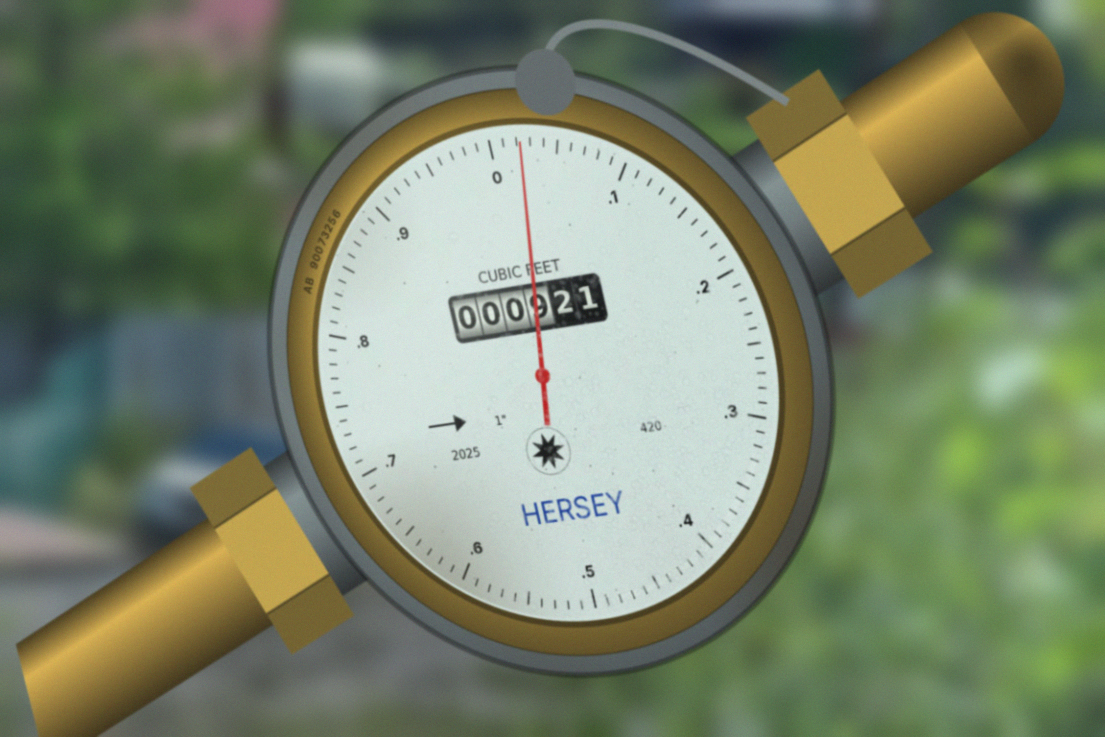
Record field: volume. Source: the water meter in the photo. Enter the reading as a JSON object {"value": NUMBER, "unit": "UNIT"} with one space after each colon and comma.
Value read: {"value": 921.02, "unit": "ft³"}
